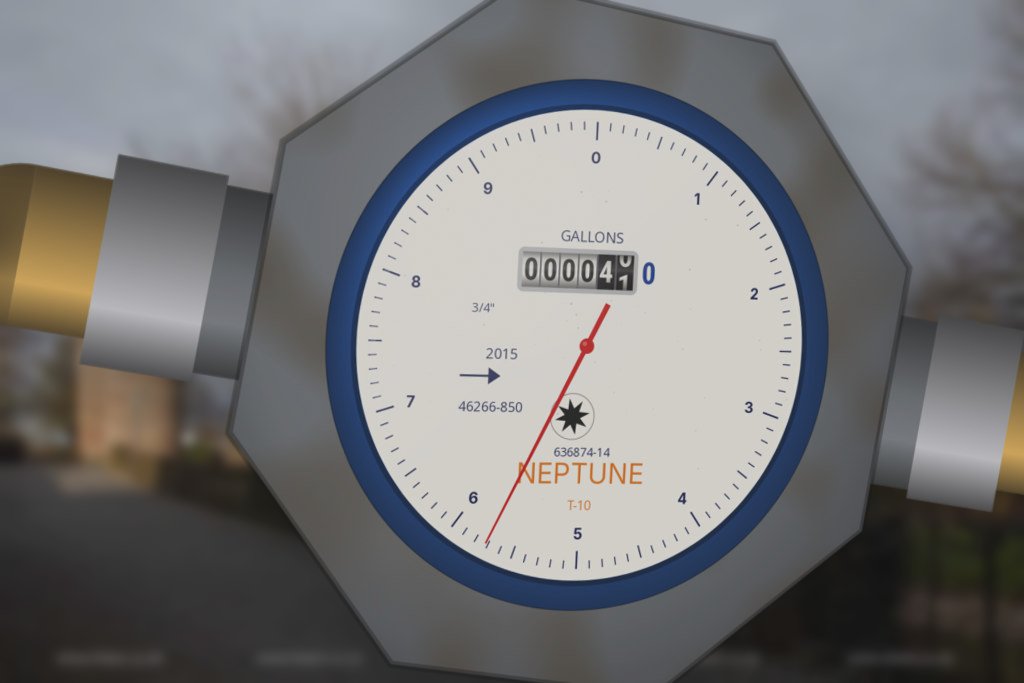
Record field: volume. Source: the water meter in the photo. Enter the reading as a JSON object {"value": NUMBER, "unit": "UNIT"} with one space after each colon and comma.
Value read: {"value": 405.7, "unit": "gal"}
